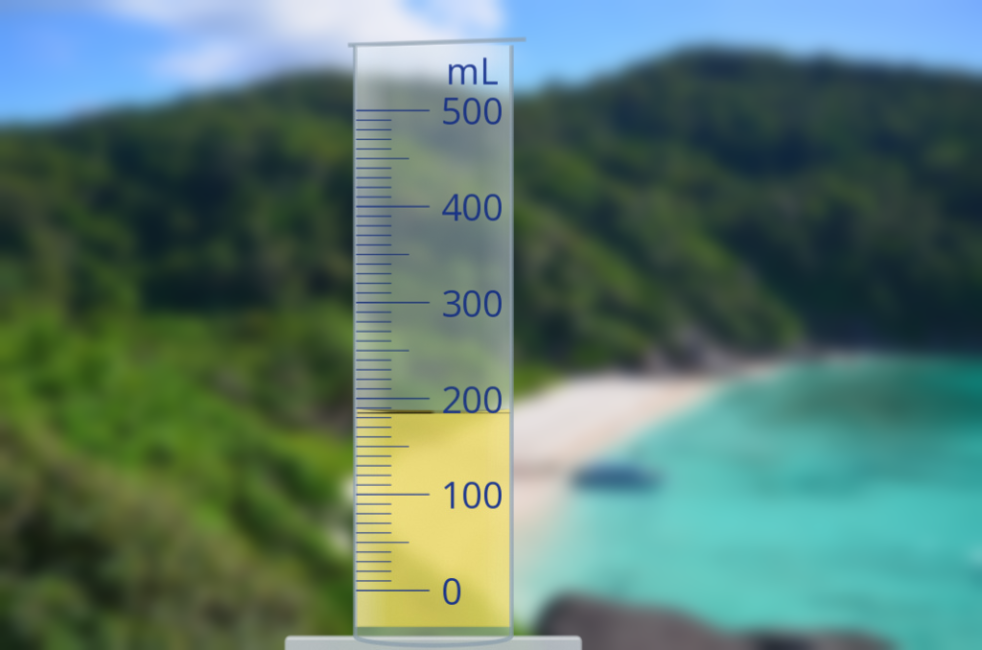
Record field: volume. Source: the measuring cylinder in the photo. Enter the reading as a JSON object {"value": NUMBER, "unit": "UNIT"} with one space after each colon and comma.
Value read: {"value": 185, "unit": "mL"}
